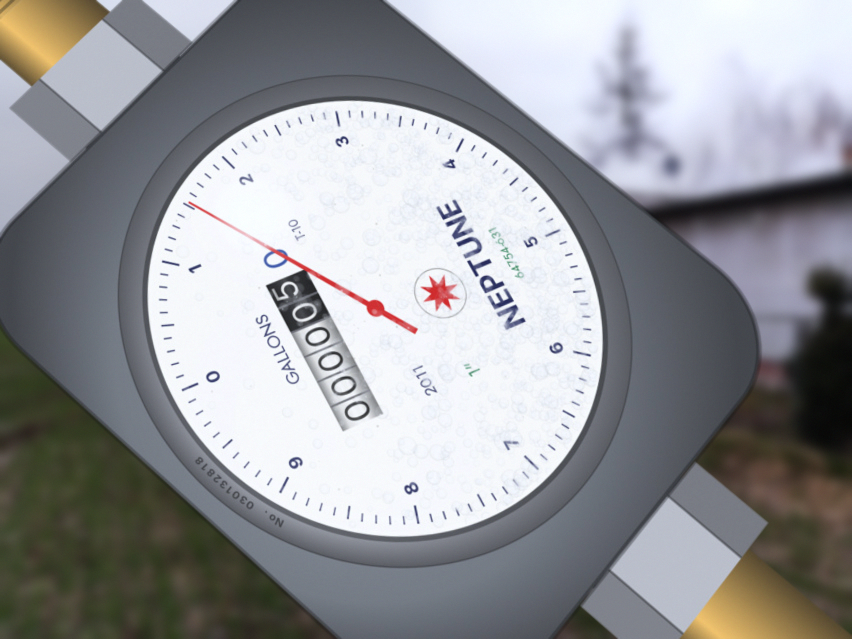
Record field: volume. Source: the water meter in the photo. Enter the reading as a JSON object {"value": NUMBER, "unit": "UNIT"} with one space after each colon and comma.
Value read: {"value": 51.5, "unit": "gal"}
